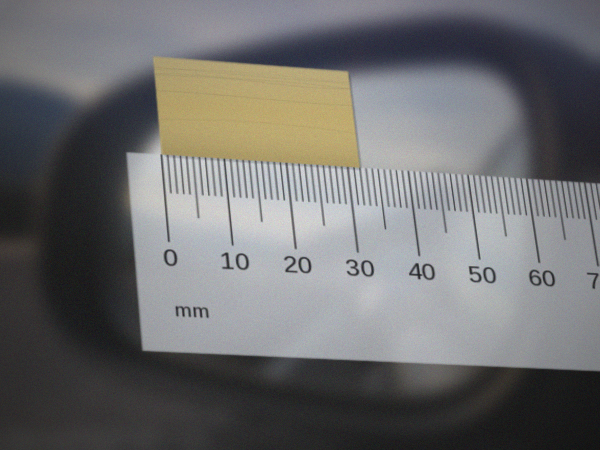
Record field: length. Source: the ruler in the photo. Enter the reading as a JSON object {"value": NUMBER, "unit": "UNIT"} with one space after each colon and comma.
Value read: {"value": 32, "unit": "mm"}
